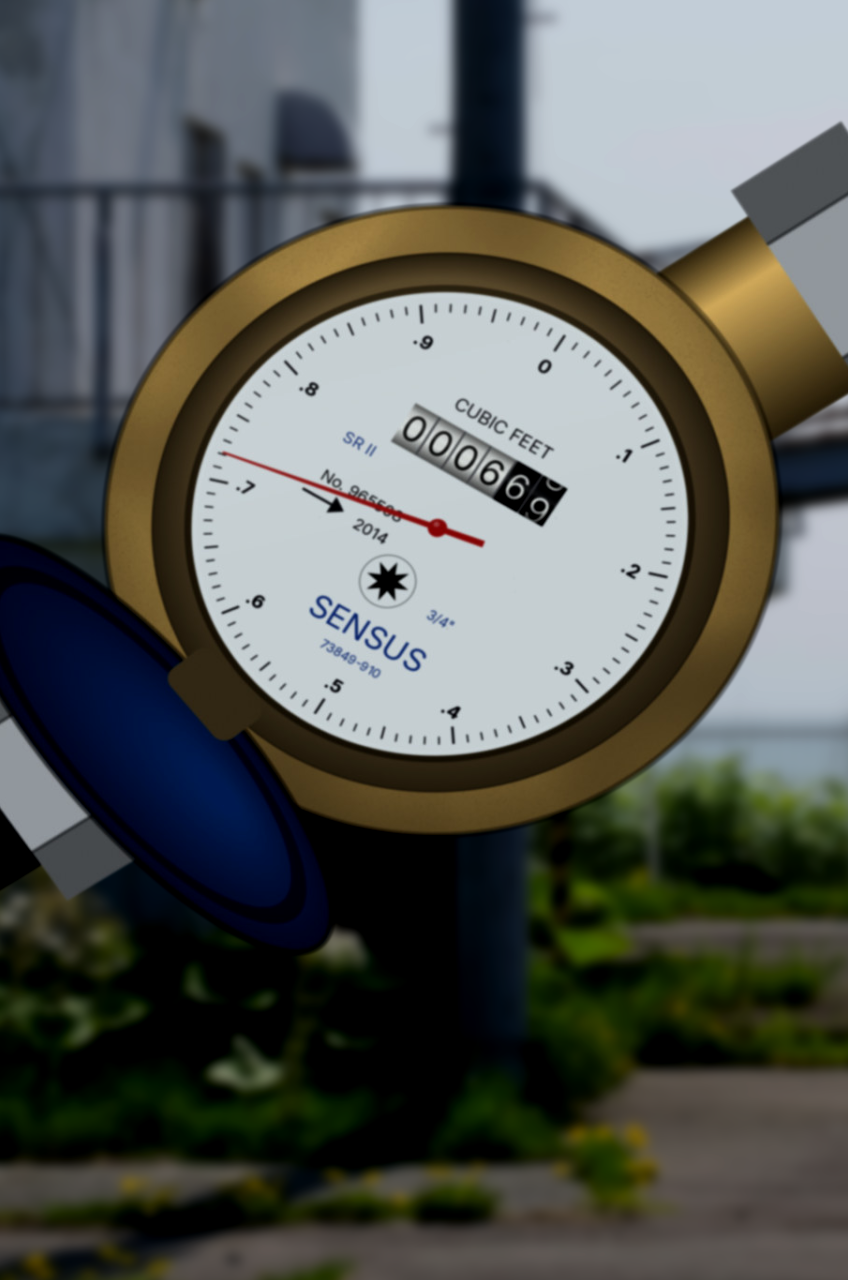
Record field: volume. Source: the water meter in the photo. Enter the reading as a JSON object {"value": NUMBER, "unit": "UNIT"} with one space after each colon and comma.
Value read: {"value": 668.72, "unit": "ft³"}
